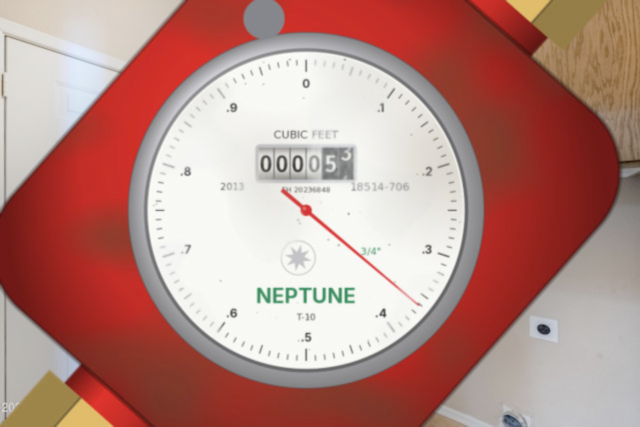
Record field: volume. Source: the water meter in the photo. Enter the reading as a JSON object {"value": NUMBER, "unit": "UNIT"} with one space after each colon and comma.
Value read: {"value": 53.36, "unit": "ft³"}
